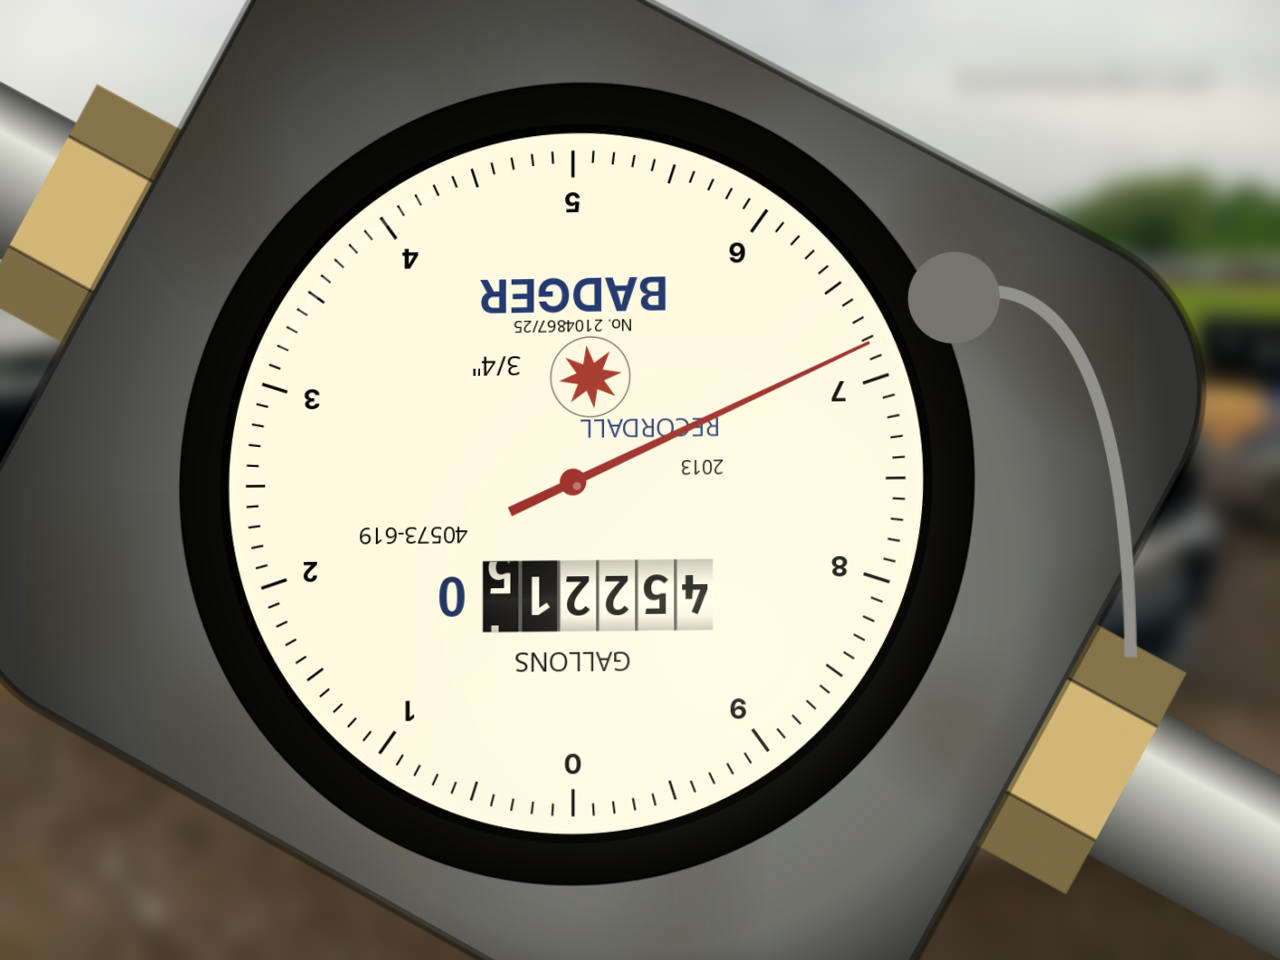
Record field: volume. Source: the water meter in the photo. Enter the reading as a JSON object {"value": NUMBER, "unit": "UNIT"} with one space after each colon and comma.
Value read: {"value": 4522146.8, "unit": "gal"}
